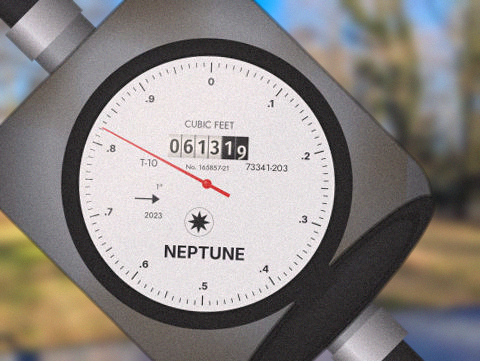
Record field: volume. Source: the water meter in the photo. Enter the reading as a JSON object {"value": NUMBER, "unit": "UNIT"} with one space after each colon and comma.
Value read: {"value": 61318.82, "unit": "ft³"}
